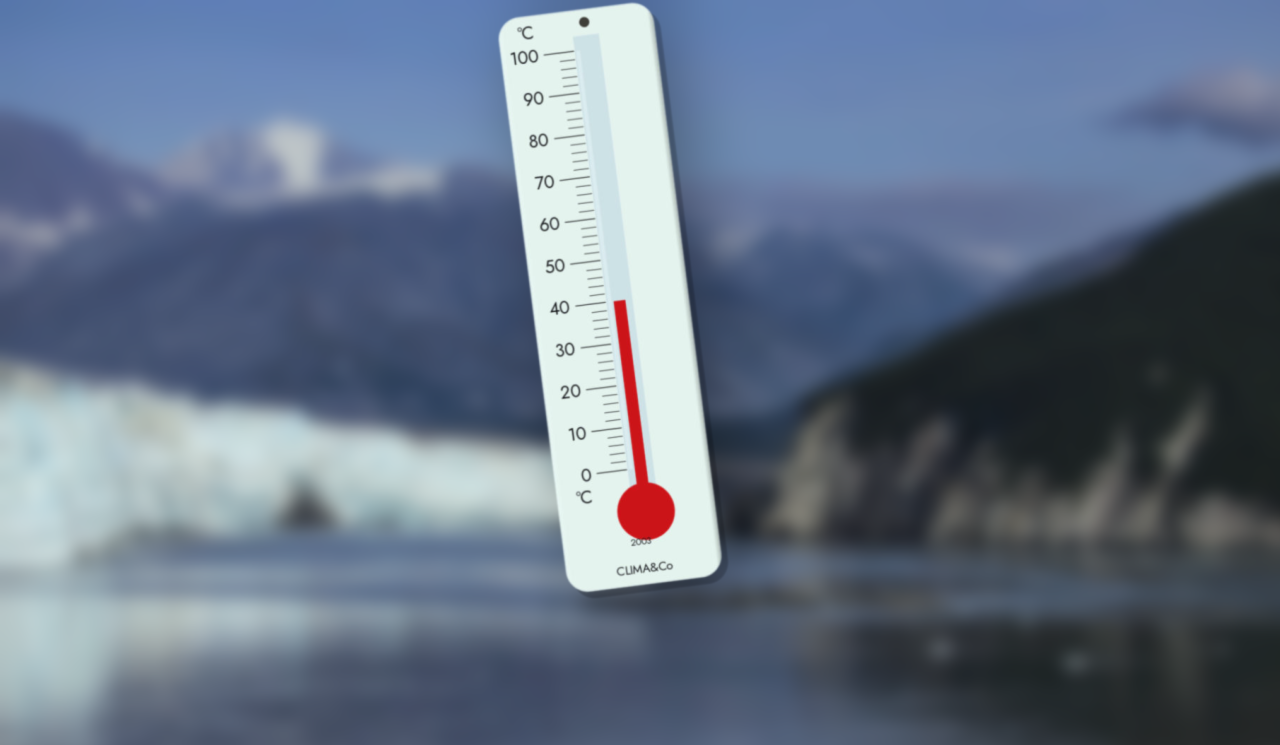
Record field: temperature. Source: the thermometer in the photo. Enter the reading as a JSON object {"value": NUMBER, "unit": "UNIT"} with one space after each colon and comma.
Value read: {"value": 40, "unit": "°C"}
